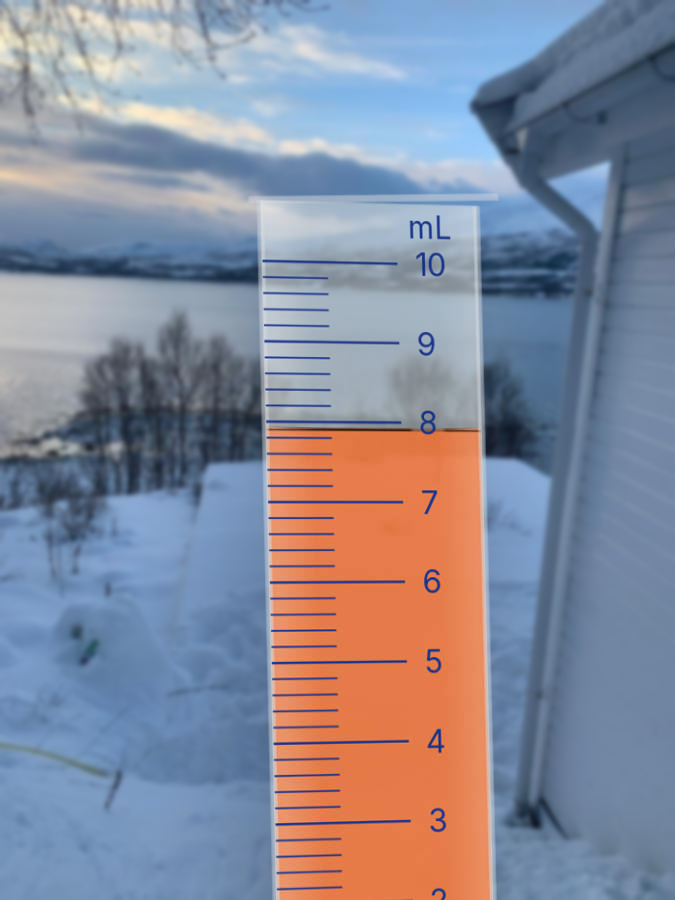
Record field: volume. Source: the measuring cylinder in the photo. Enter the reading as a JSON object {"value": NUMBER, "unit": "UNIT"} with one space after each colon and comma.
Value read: {"value": 7.9, "unit": "mL"}
